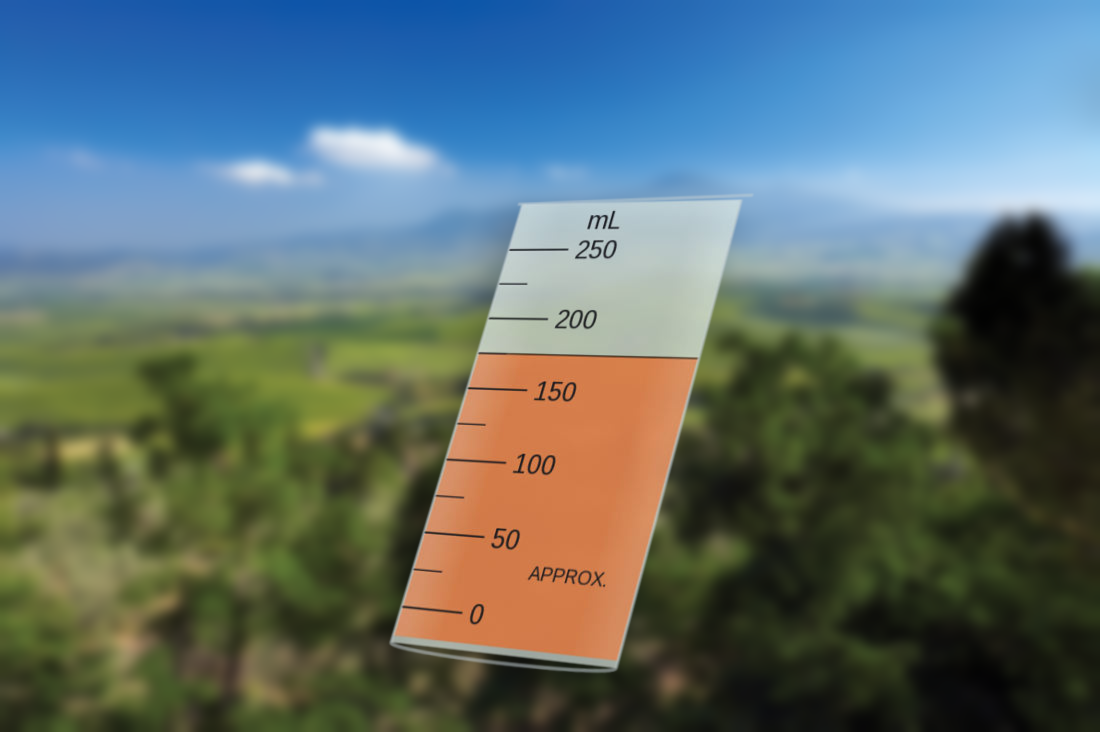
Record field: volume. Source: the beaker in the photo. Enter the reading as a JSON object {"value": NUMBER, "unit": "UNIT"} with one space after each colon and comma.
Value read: {"value": 175, "unit": "mL"}
